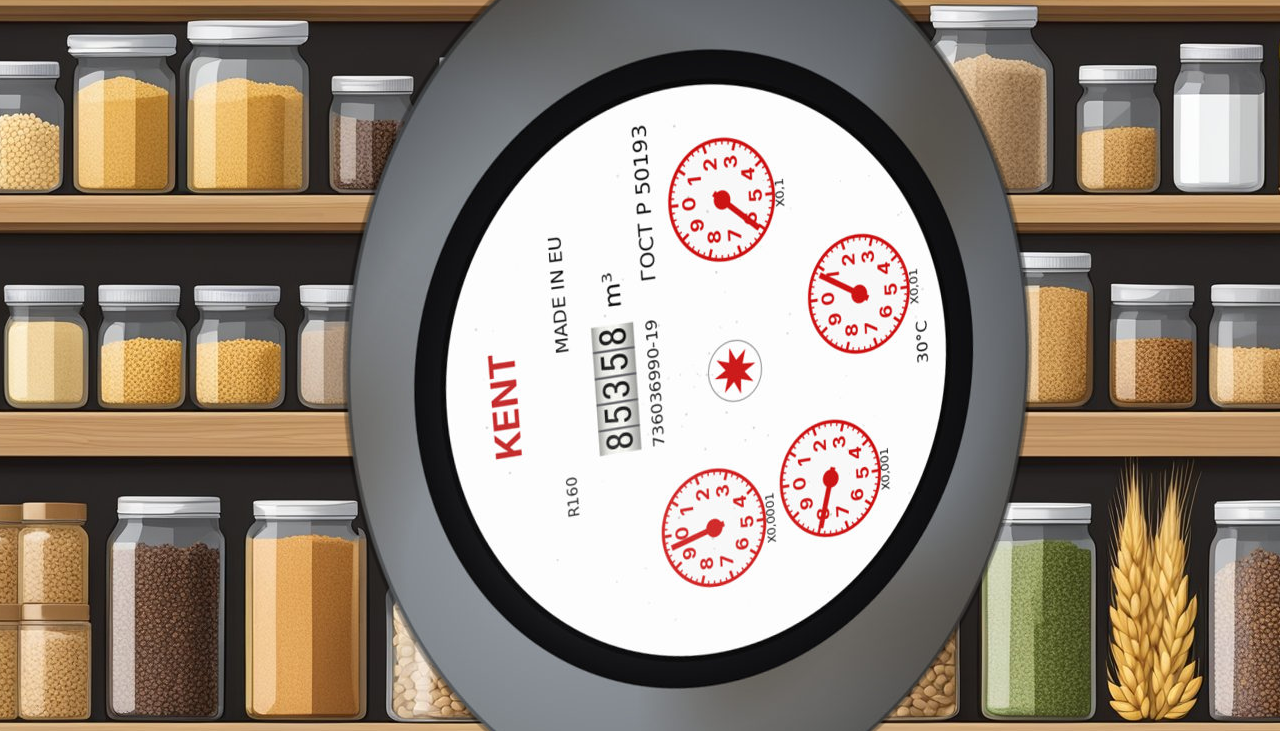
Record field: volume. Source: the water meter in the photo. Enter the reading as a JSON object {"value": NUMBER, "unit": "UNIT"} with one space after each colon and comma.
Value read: {"value": 85358.6079, "unit": "m³"}
